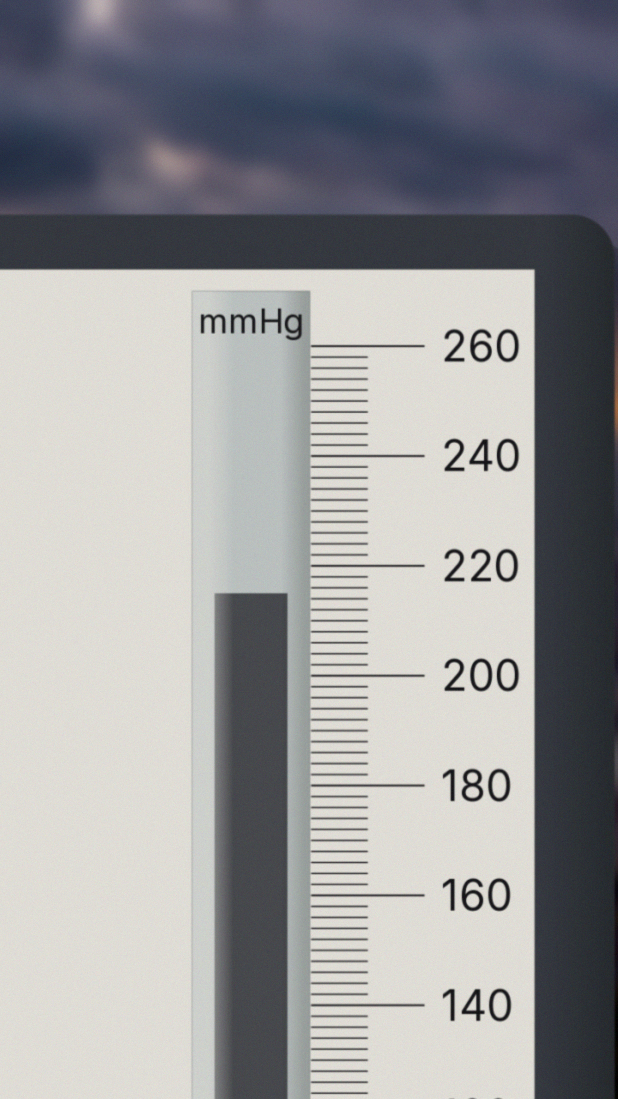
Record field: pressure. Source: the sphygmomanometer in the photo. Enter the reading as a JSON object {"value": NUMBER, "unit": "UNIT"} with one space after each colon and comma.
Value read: {"value": 215, "unit": "mmHg"}
